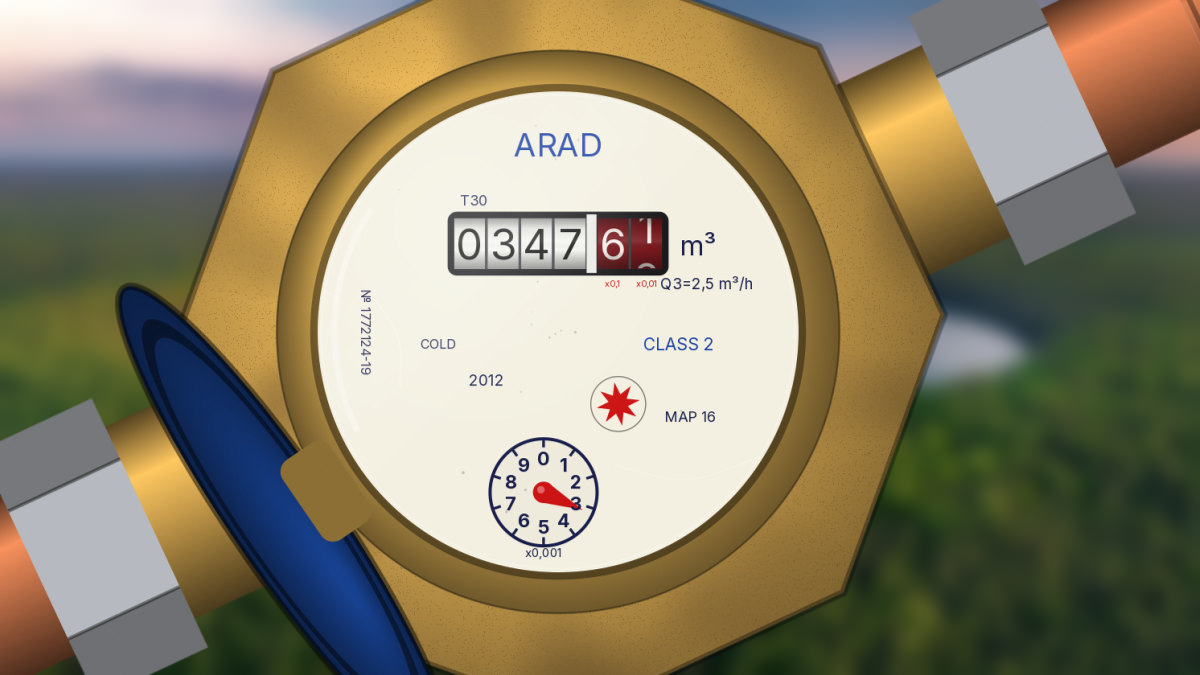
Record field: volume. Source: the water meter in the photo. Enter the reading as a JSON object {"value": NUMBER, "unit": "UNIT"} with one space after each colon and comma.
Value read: {"value": 347.613, "unit": "m³"}
